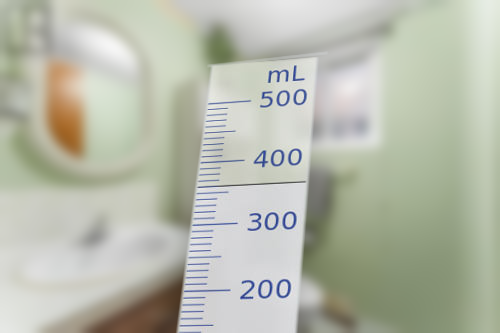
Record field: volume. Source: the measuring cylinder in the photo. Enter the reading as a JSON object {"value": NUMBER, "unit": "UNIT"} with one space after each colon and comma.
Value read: {"value": 360, "unit": "mL"}
